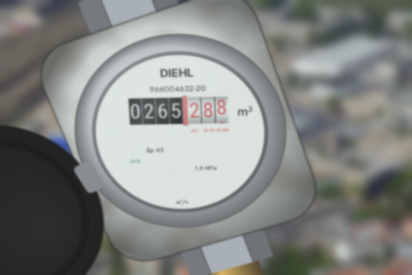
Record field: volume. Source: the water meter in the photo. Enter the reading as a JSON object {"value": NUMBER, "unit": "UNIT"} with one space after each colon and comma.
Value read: {"value": 265.288, "unit": "m³"}
